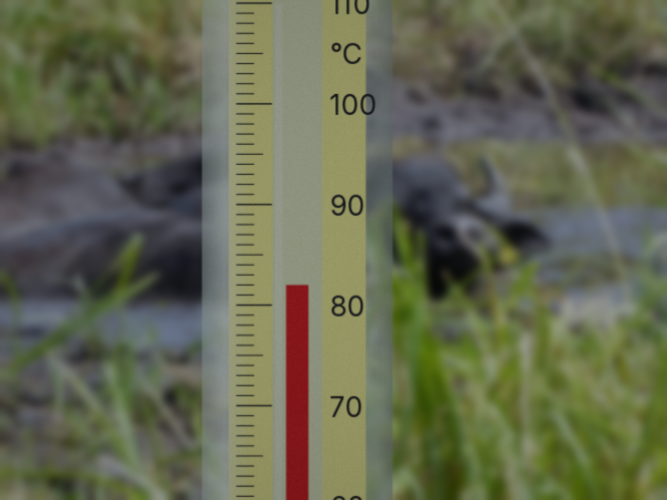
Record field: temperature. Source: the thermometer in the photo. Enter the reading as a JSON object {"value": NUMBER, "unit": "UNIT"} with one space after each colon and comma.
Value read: {"value": 82, "unit": "°C"}
